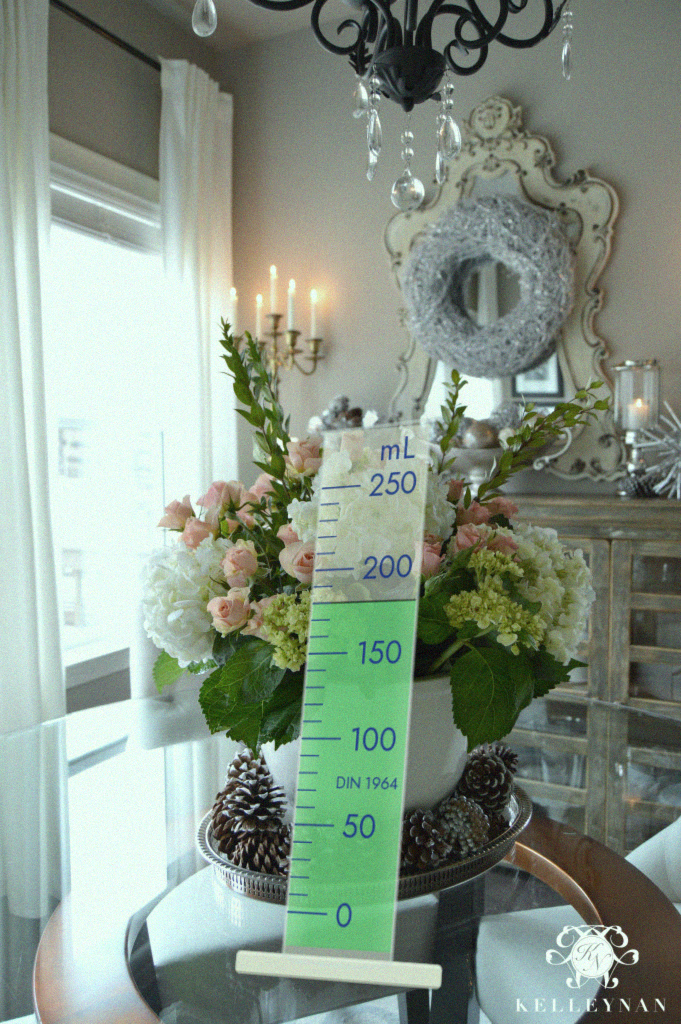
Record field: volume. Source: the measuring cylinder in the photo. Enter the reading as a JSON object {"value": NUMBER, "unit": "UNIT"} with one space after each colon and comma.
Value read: {"value": 180, "unit": "mL"}
